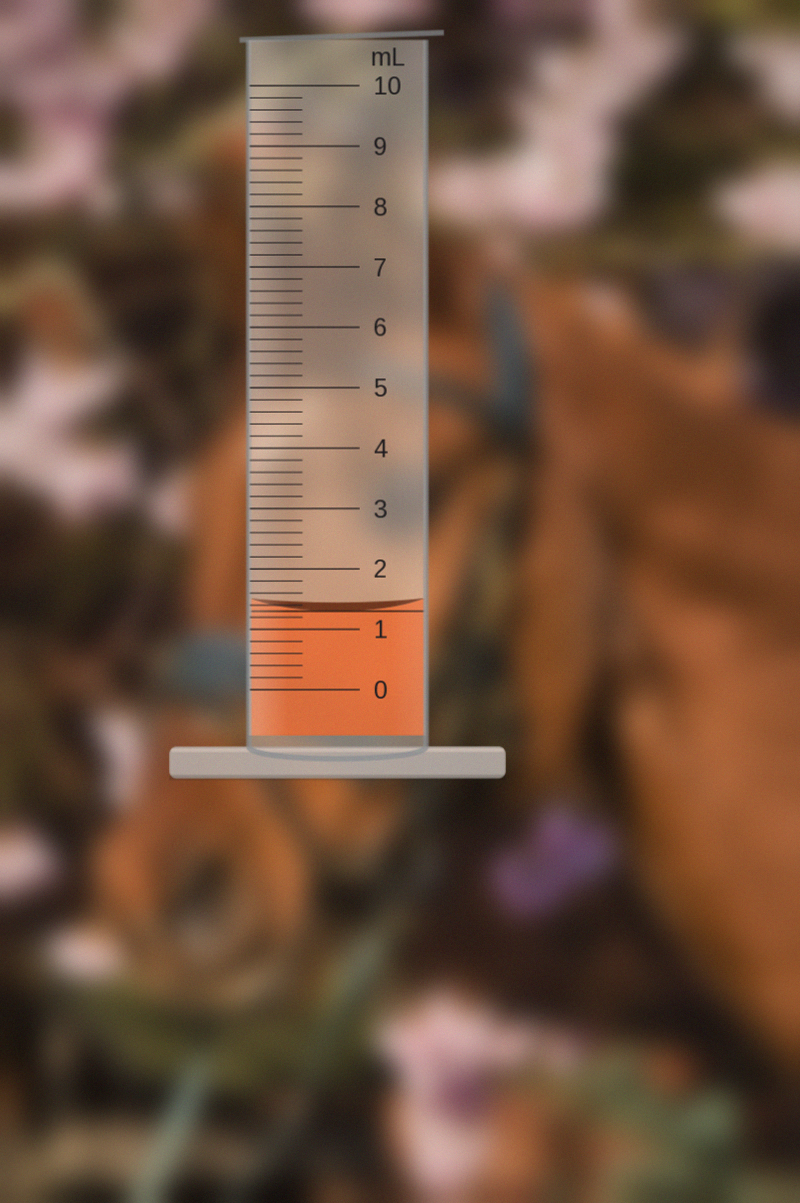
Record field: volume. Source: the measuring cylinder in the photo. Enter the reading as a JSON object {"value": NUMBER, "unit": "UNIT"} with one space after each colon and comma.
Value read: {"value": 1.3, "unit": "mL"}
